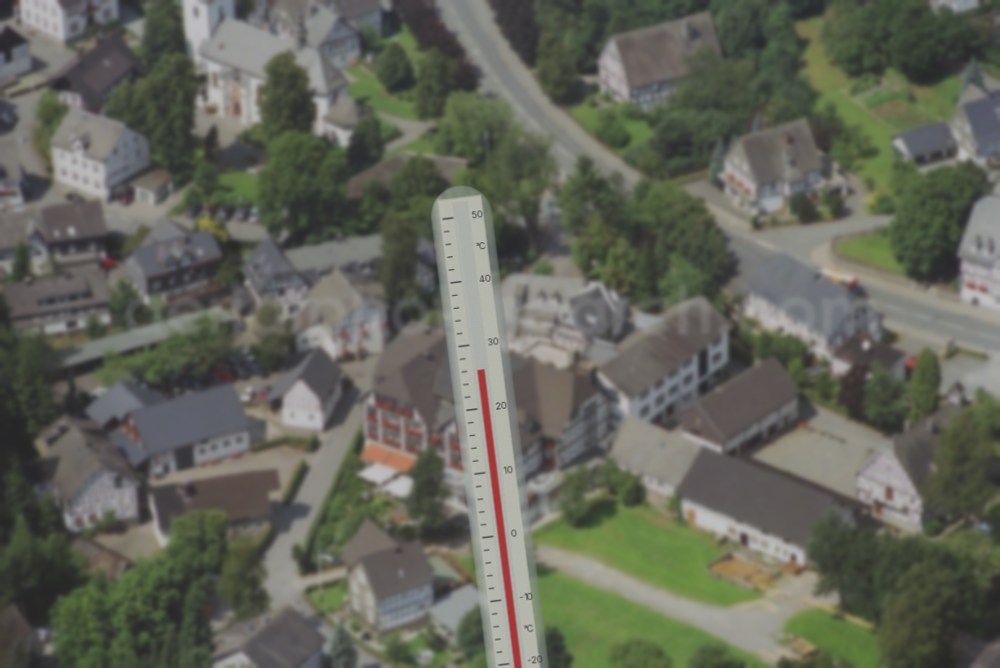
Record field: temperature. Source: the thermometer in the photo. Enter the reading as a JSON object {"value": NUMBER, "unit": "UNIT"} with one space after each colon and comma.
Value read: {"value": 26, "unit": "°C"}
